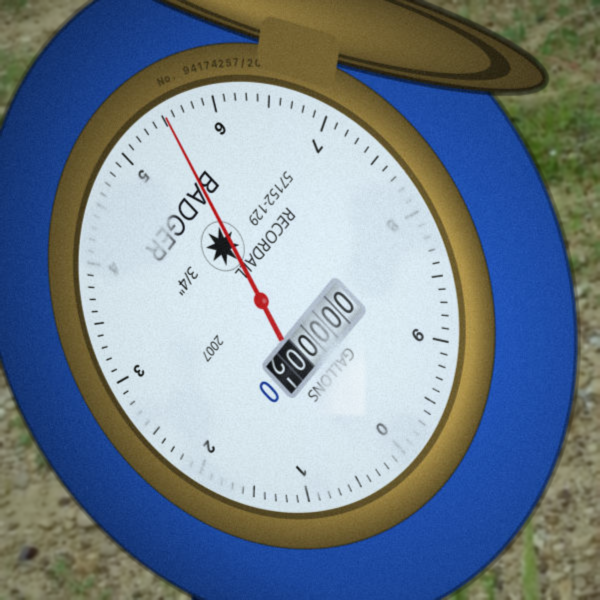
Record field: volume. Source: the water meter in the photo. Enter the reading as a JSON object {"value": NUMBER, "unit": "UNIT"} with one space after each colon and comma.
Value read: {"value": 15.5, "unit": "gal"}
